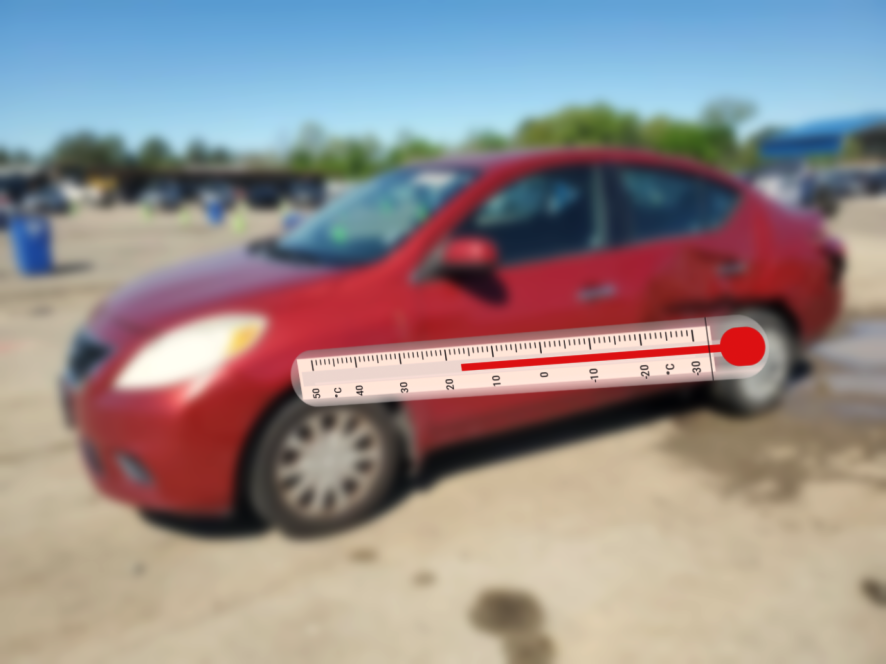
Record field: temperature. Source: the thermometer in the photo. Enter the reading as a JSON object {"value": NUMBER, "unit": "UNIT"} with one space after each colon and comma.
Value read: {"value": 17, "unit": "°C"}
